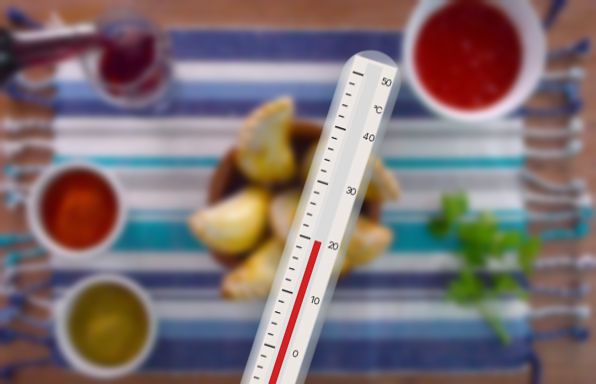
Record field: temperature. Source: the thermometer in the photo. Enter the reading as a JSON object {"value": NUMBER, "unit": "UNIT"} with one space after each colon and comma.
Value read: {"value": 20, "unit": "°C"}
